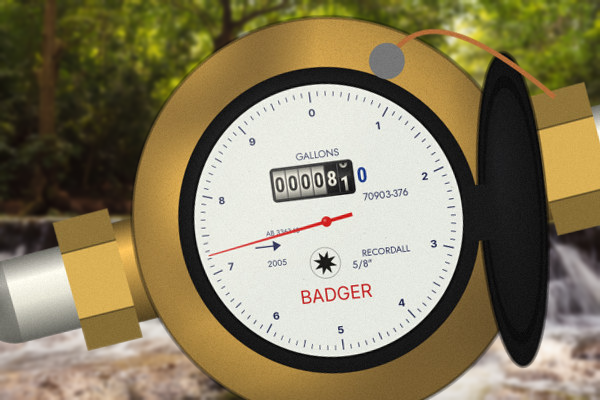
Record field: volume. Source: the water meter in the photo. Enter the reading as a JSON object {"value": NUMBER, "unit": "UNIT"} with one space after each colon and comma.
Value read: {"value": 807.2, "unit": "gal"}
